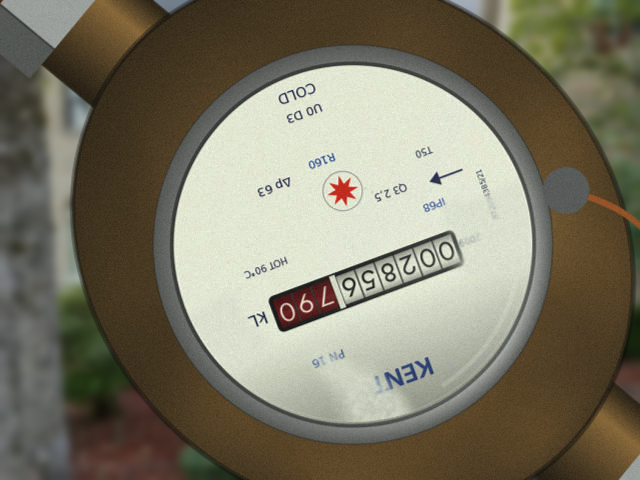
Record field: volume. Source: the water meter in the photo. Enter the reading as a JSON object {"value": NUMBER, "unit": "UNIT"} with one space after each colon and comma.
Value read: {"value": 2856.790, "unit": "kL"}
